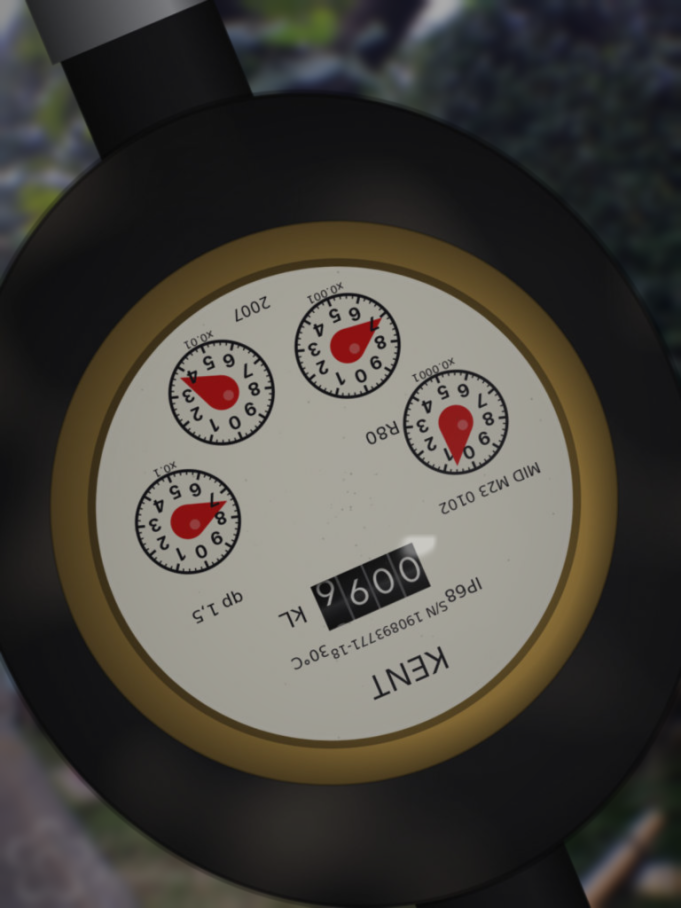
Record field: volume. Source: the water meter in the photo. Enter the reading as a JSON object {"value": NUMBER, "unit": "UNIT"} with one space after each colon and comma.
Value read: {"value": 95.7370, "unit": "kL"}
